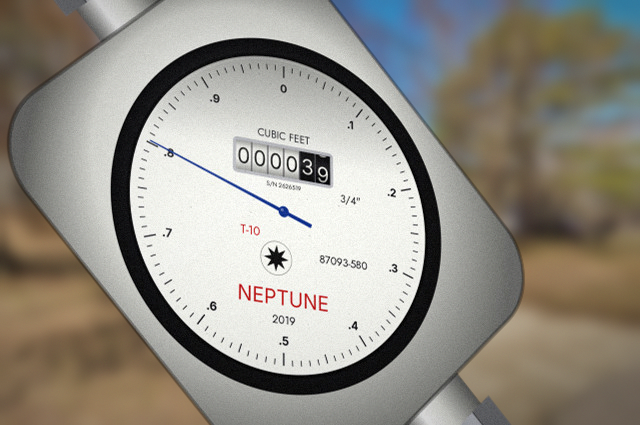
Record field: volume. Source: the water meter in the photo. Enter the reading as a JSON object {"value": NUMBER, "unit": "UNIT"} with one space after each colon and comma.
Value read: {"value": 38.80, "unit": "ft³"}
